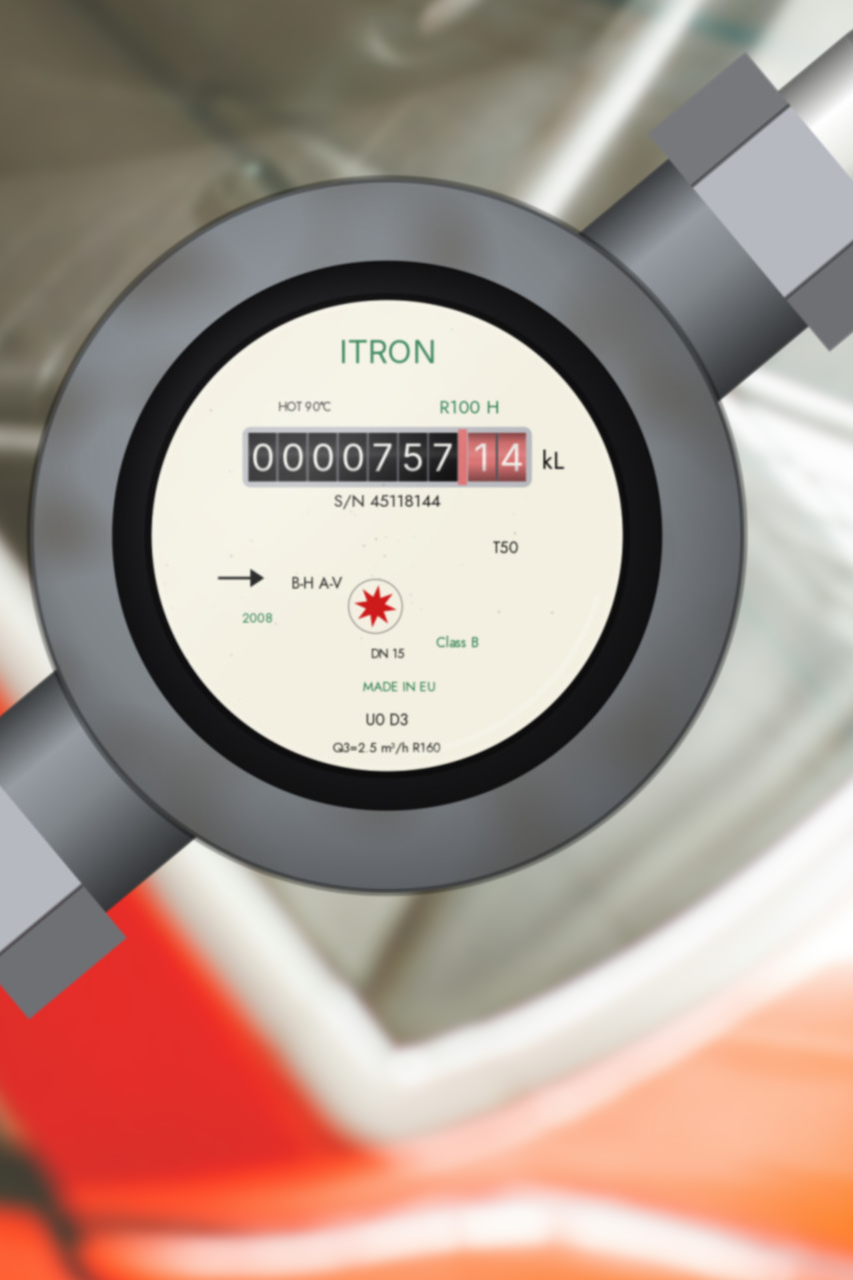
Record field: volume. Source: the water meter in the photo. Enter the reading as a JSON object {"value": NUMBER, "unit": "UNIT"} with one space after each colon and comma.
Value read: {"value": 757.14, "unit": "kL"}
